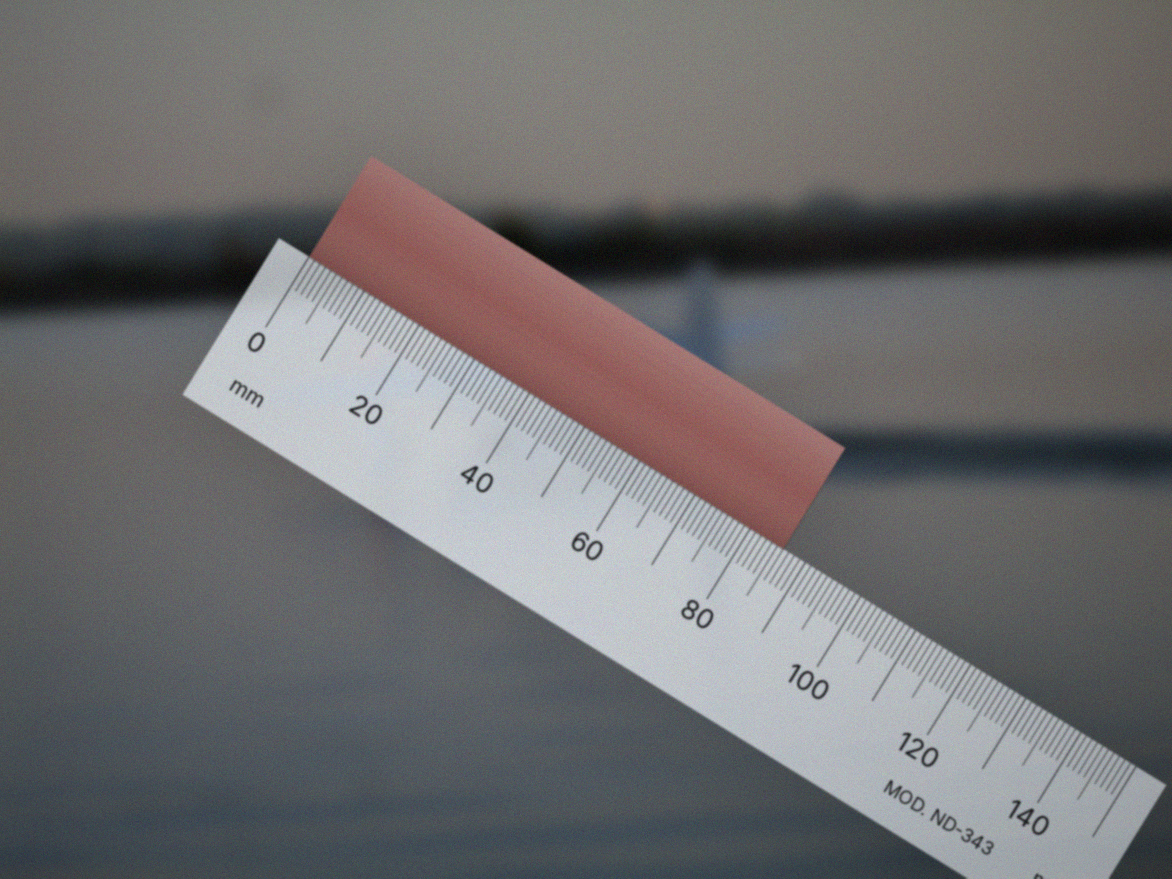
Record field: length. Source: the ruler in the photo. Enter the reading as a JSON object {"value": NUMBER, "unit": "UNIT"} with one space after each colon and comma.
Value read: {"value": 86, "unit": "mm"}
